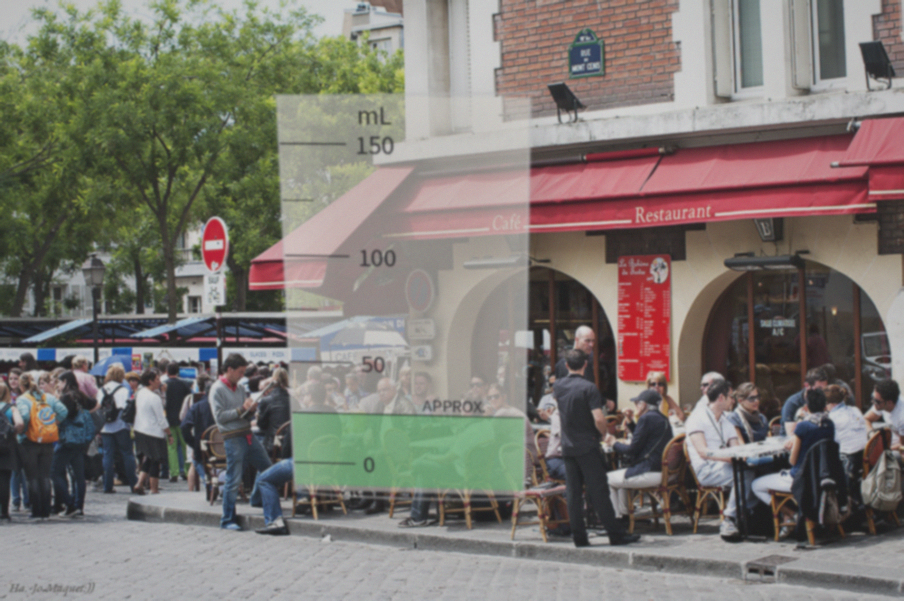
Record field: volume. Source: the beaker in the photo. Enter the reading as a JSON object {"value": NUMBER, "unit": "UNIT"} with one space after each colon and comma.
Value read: {"value": 25, "unit": "mL"}
